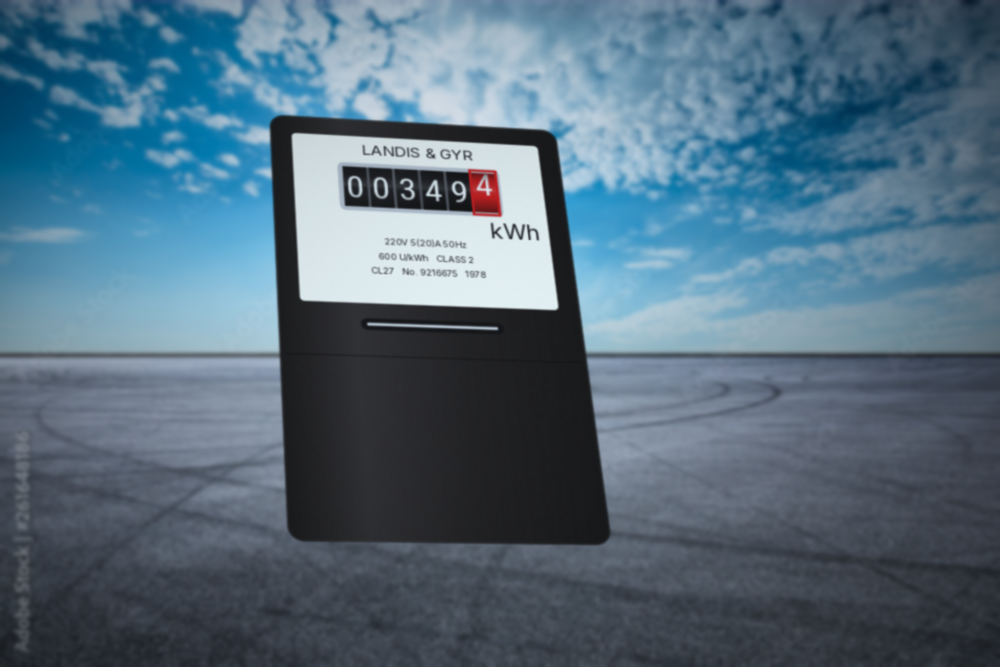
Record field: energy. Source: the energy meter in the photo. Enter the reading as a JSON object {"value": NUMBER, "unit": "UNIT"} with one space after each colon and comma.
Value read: {"value": 349.4, "unit": "kWh"}
